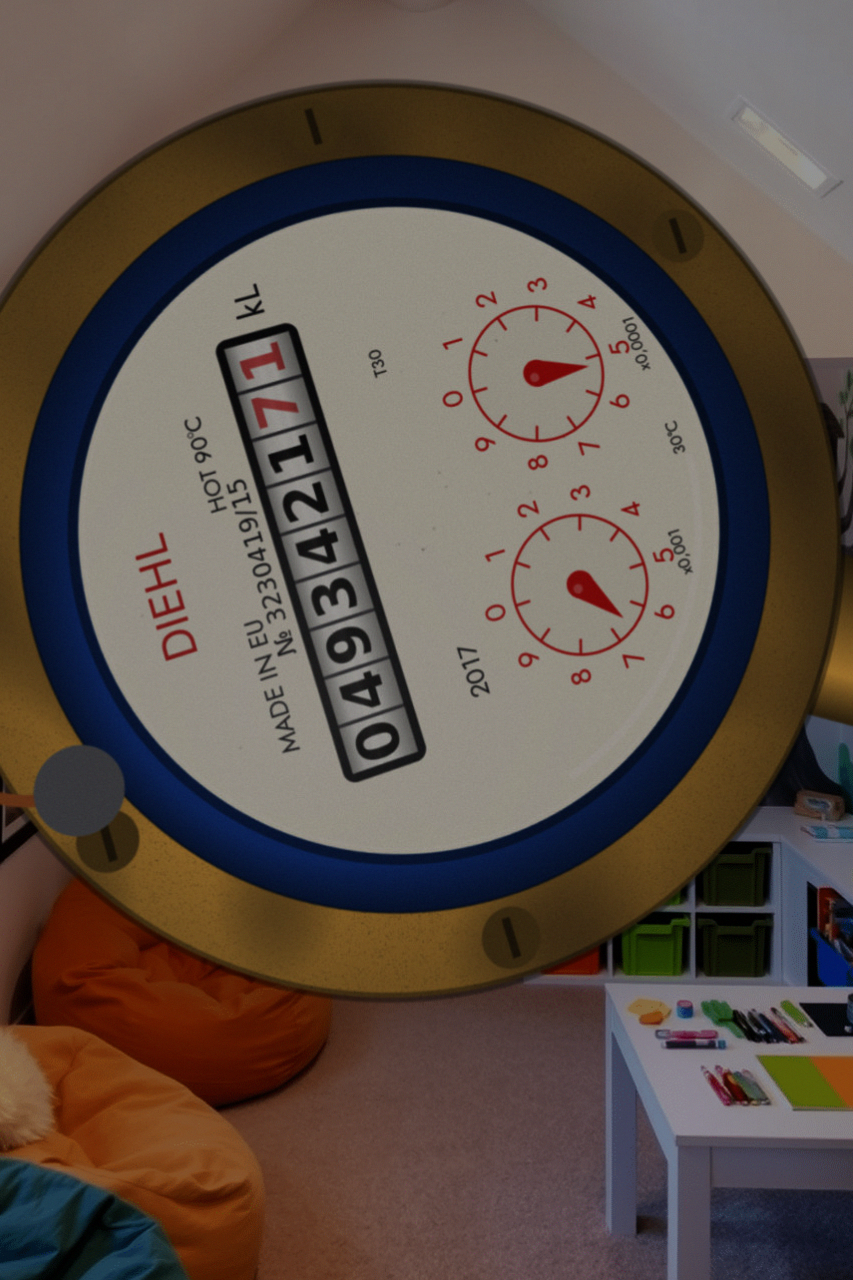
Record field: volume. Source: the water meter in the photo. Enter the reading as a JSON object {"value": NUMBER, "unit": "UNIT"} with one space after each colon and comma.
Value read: {"value": 493421.7165, "unit": "kL"}
